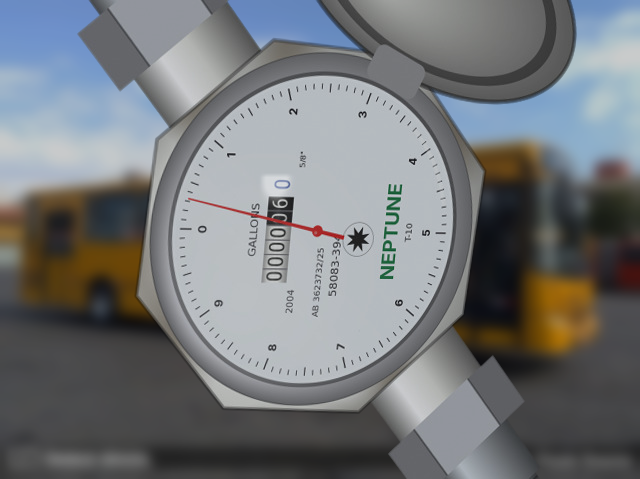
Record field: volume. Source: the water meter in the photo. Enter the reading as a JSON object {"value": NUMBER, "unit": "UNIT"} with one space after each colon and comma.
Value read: {"value": 60.3, "unit": "gal"}
